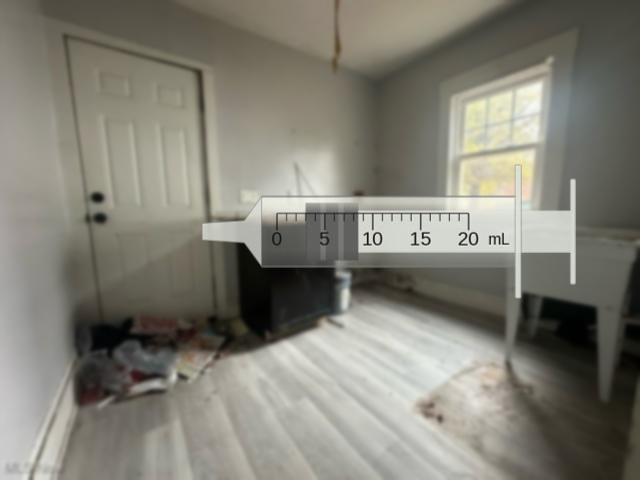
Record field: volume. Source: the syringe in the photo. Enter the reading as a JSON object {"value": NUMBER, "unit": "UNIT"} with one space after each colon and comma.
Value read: {"value": 3, "unit": "mL"}
